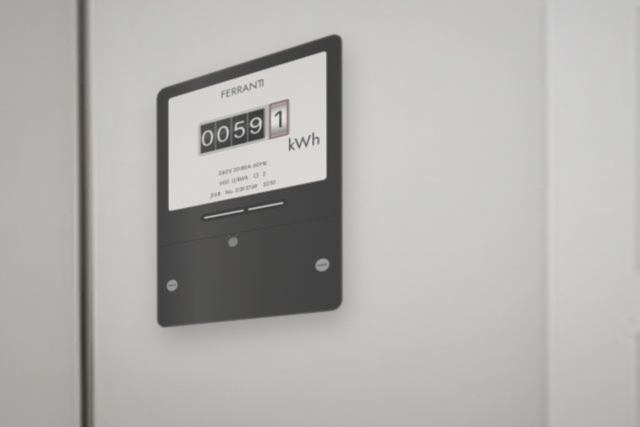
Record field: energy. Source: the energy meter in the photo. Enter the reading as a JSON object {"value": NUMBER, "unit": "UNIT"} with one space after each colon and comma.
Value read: {"value": 59.1, "unit": "kWh"}
